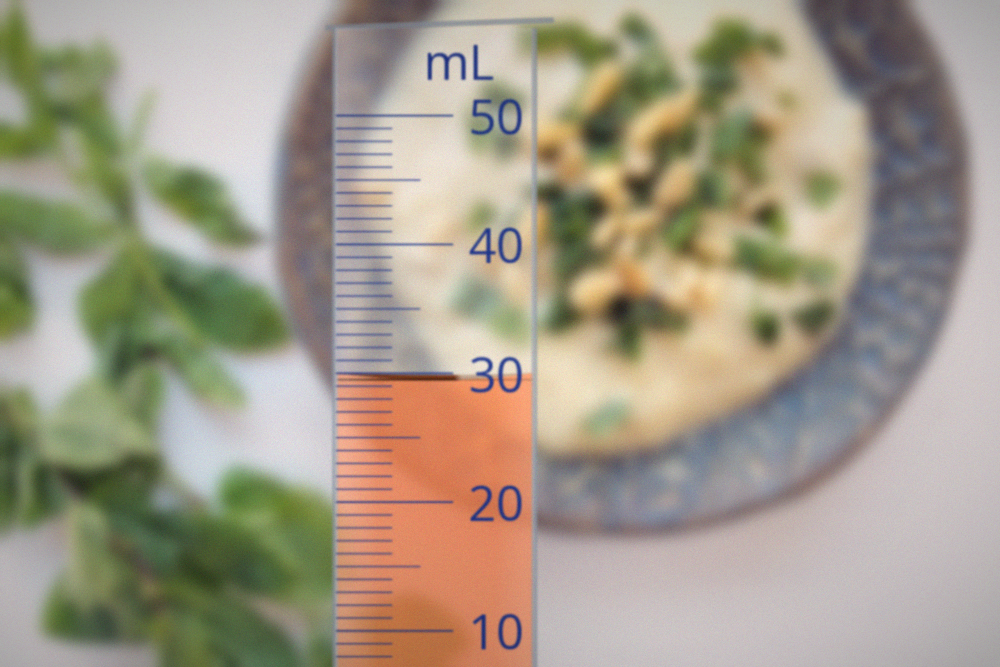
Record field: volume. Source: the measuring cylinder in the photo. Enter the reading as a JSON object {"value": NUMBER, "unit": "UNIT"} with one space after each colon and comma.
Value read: {"value": 29.5, "unit": "mL"}
